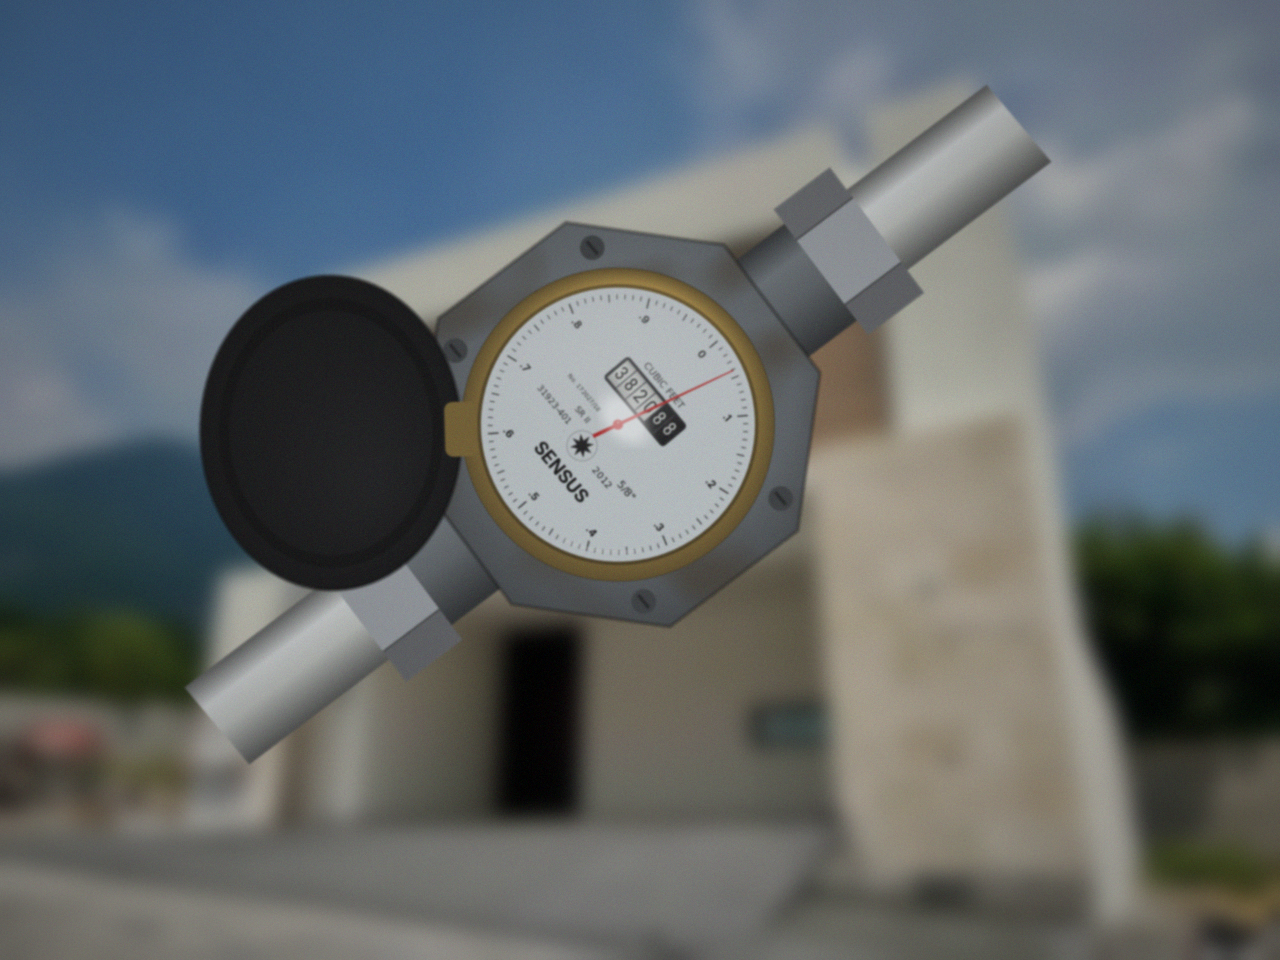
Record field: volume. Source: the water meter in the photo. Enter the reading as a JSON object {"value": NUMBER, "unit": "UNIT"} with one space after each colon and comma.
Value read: {"value": 382088.04, "unit": "ft³"}
